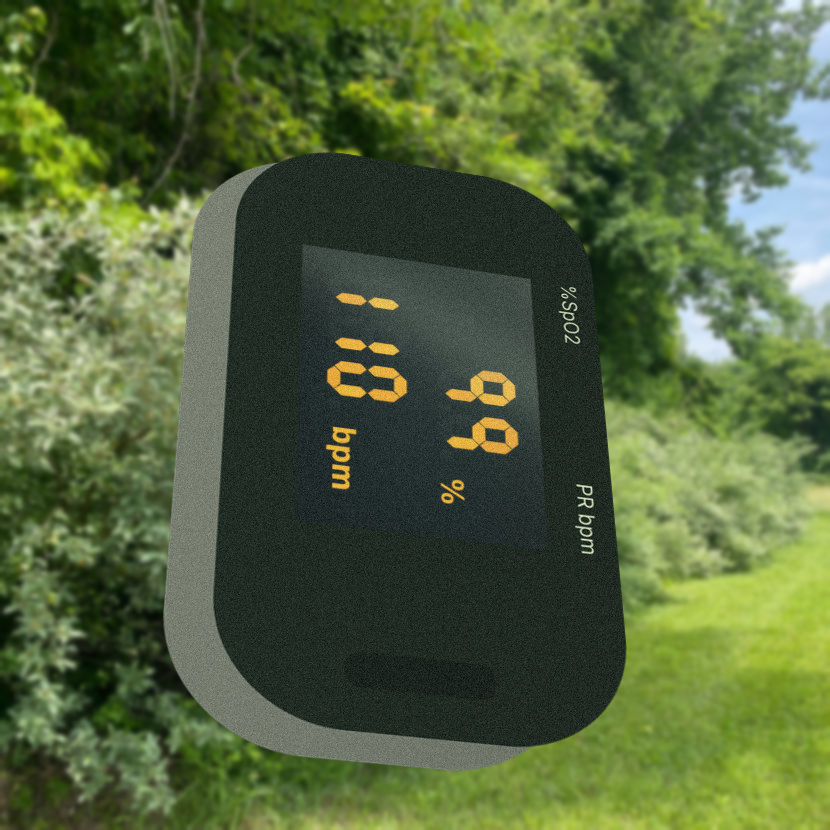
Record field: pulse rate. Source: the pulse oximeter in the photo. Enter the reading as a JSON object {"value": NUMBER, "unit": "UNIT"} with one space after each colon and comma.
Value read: {"value": 110, "unit": "bpm"}
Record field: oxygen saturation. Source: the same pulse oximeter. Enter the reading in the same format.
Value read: {"value": 99, "unit": "%"}
